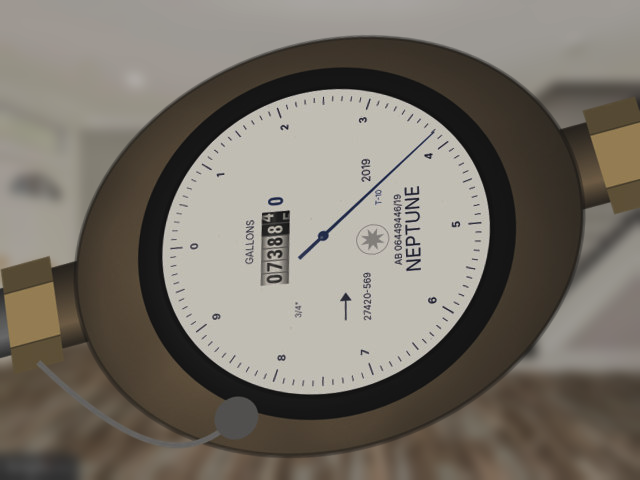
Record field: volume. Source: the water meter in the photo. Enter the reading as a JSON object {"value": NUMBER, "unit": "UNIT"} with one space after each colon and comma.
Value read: {"value": 738843.8, "unit": "gal"}
